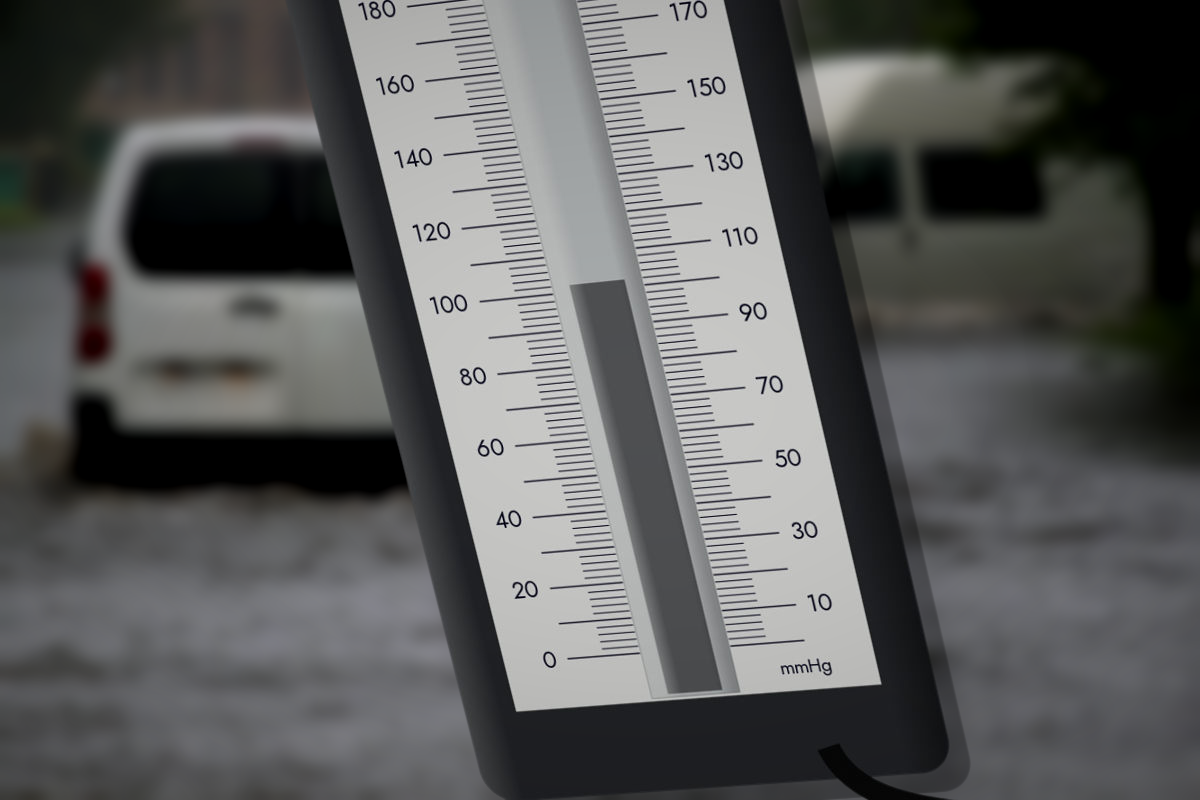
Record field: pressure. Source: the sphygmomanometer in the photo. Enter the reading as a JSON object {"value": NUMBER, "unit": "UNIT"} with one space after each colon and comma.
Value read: {"value": 102, "unit": "mmHg"}
